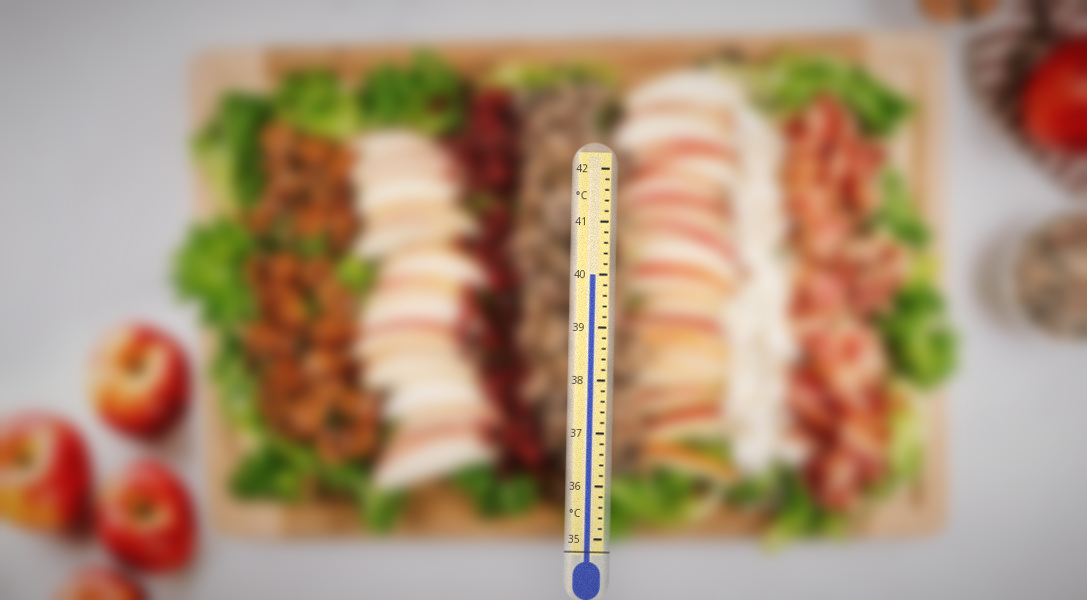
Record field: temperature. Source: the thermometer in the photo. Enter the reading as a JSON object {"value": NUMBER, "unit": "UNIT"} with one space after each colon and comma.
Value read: {"value": 40, "unit": "°C"}
